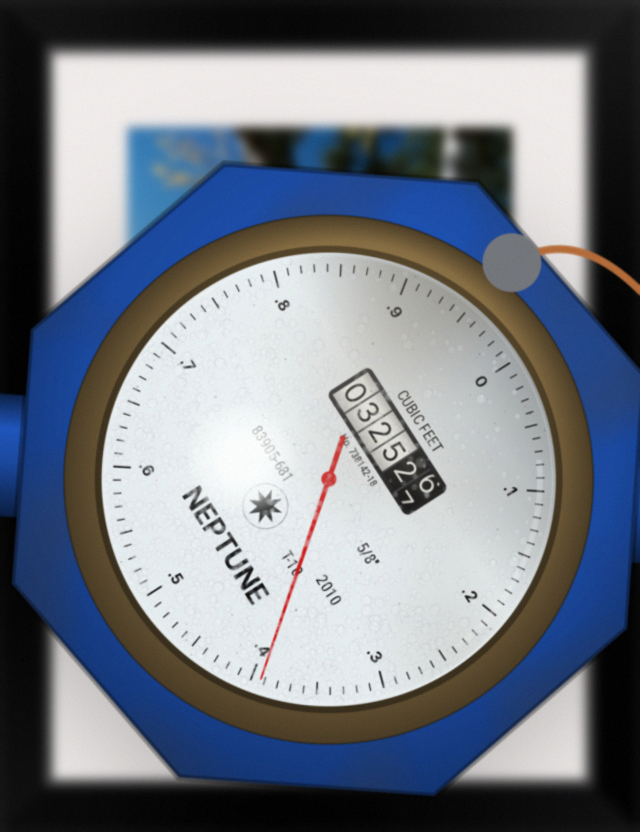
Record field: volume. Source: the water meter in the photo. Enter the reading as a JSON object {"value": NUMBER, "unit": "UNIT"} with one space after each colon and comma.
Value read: {"value": 32526.39, "unit": "ft³"}
